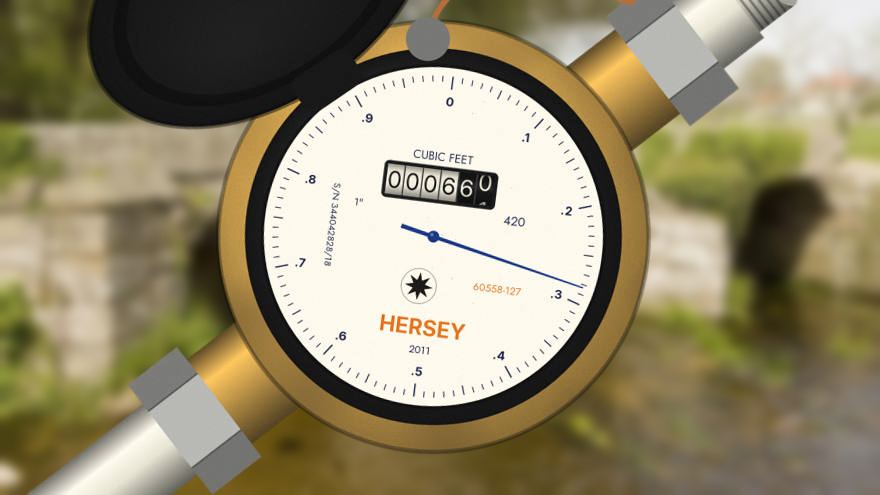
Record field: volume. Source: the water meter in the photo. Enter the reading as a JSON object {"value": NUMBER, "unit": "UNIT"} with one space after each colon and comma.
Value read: {"value": 660.28, "unit": "ft³"}
